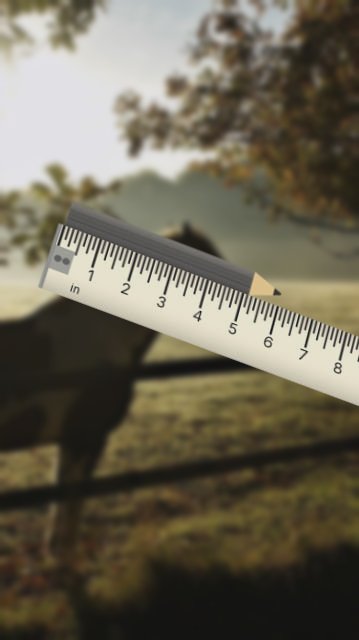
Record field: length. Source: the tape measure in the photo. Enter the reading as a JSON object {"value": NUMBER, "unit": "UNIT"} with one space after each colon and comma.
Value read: {"value": 6, "unit": "in"}
